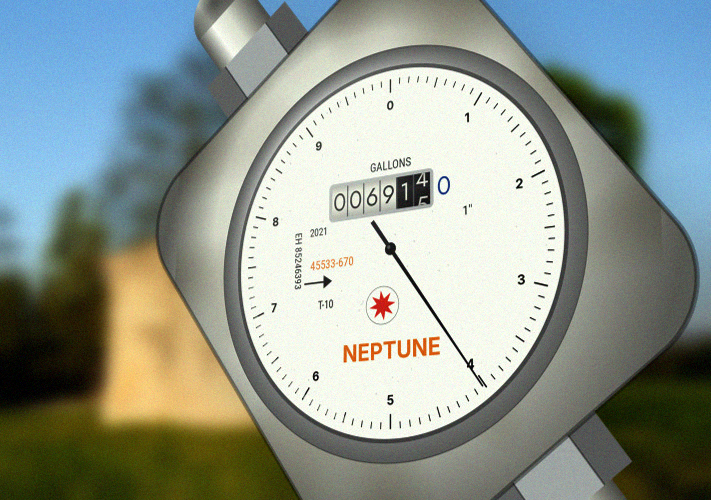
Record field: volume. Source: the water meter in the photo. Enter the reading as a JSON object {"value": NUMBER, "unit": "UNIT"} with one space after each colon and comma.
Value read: {"value": 69144.0, "unit": "gal"}
